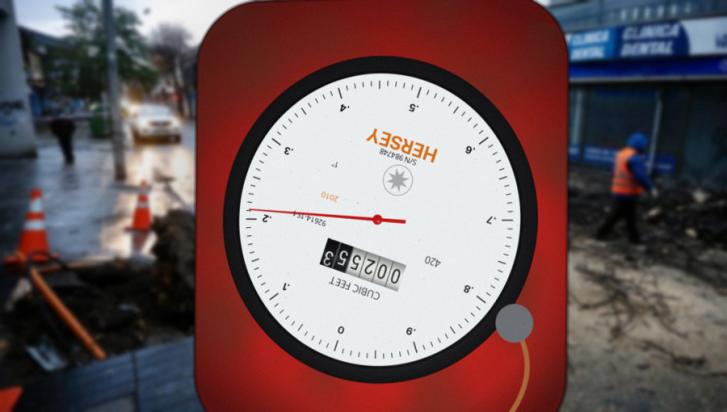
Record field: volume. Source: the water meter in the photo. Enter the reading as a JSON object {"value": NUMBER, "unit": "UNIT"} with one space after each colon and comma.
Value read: {"value": 2553.21, "unit": "ft³"}
